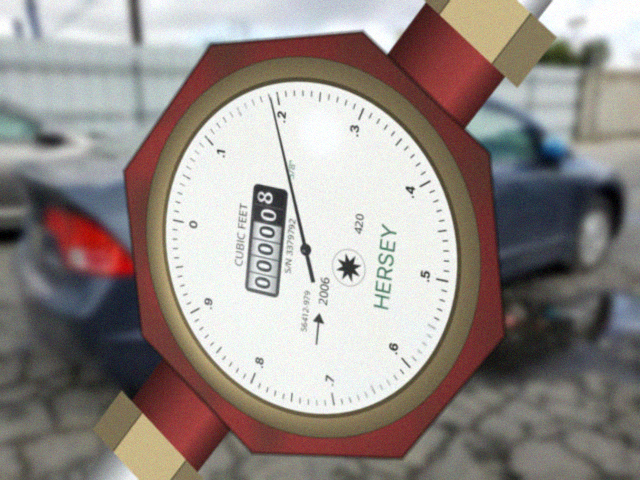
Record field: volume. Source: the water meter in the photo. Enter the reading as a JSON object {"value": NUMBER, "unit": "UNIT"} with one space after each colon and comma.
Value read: {"value": 8.19, "unit": "ft³"}
